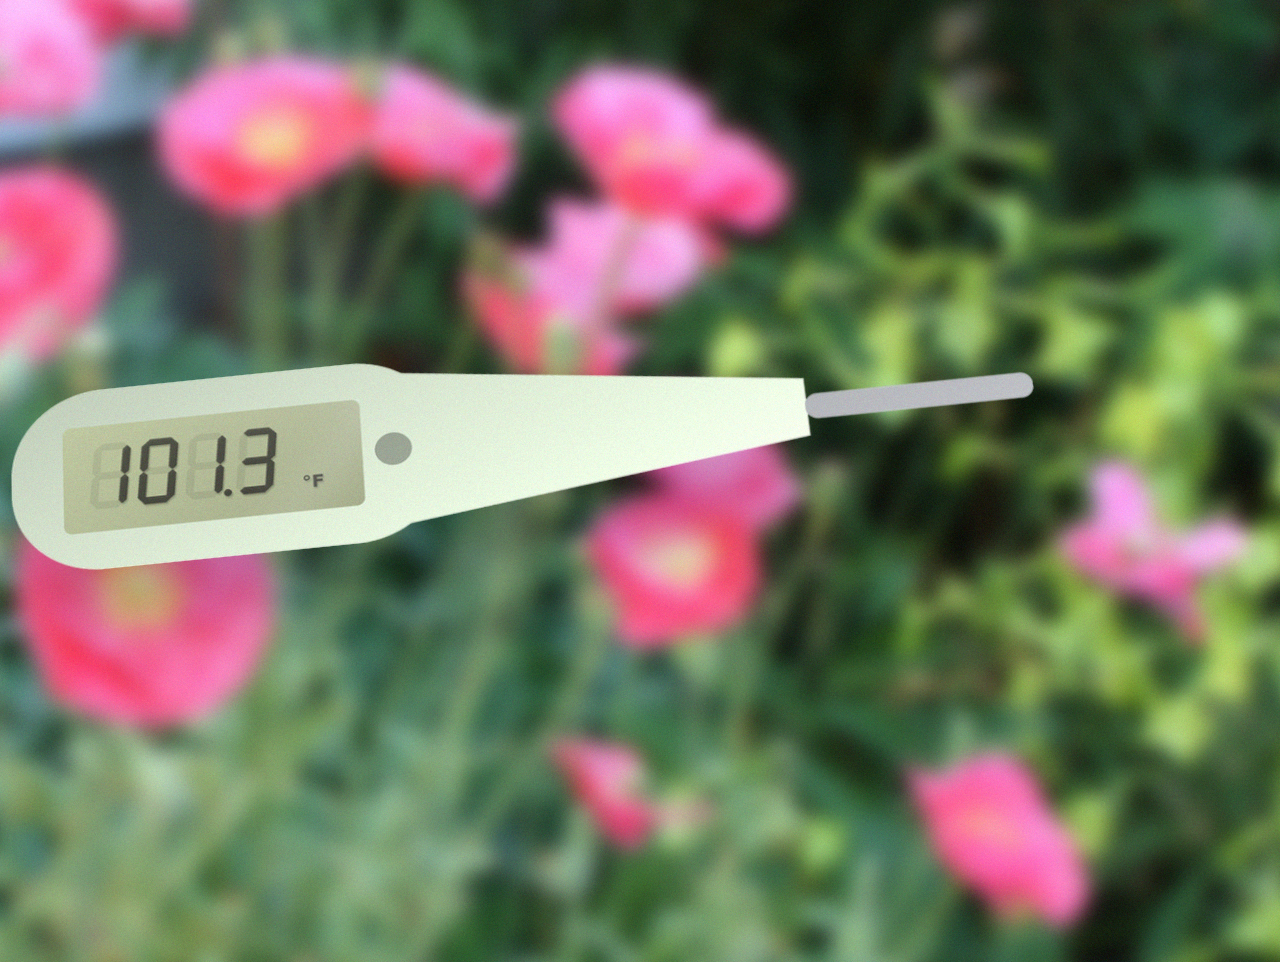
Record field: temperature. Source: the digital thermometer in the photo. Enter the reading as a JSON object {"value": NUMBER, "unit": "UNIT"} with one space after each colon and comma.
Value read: {"value": 101.3, "unit": "°F"}
